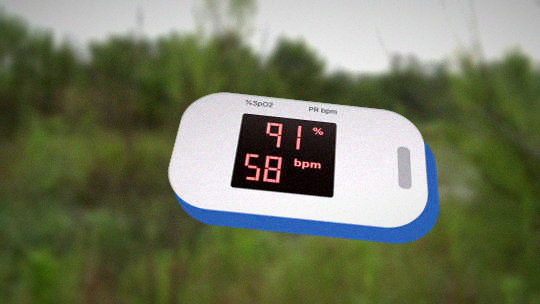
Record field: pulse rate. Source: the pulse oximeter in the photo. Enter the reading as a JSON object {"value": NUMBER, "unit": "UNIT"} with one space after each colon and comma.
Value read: {"value": 58, "unit": "bpm"}
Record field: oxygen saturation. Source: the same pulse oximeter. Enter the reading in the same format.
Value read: {"value": 91, "unit": "%"}
